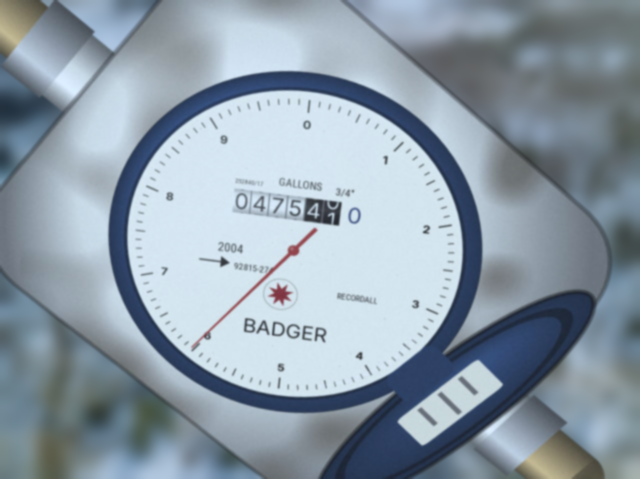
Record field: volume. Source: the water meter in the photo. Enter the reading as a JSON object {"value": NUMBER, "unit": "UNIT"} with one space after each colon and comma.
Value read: {"value": 475406.0, "unit": "gal"}
